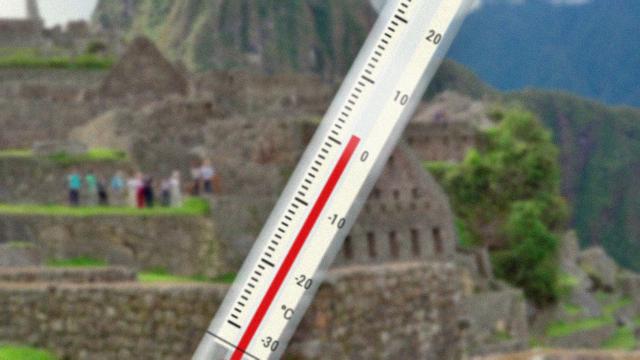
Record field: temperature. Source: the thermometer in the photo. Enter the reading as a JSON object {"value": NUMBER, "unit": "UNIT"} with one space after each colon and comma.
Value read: {"value": 2, "unit": "°C"}
